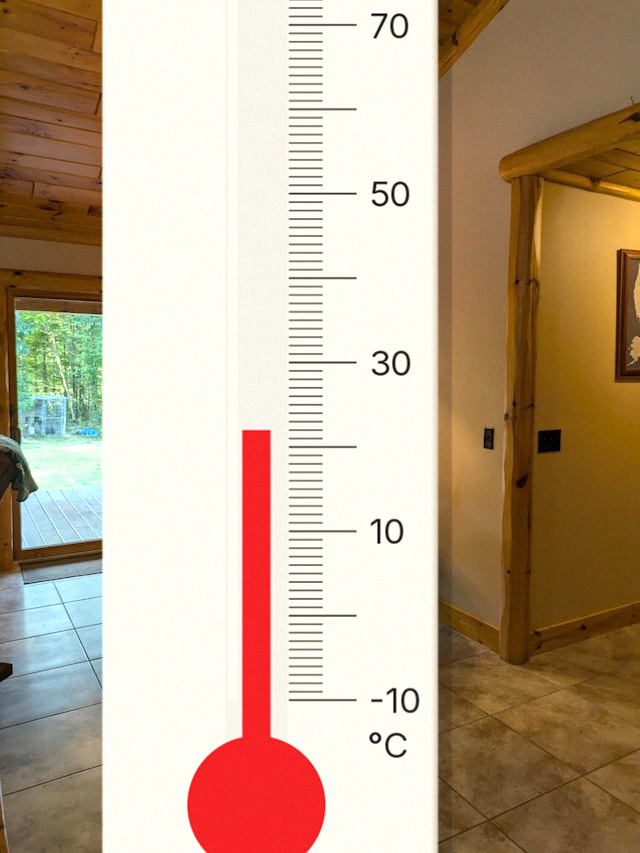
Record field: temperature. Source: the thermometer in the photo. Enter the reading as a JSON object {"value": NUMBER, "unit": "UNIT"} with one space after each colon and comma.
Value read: {"value": 22, "unit": "°C"}
